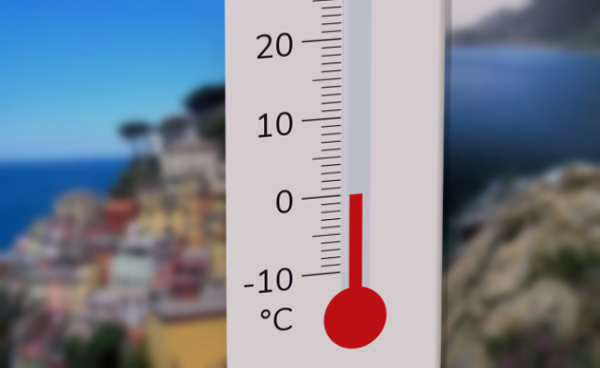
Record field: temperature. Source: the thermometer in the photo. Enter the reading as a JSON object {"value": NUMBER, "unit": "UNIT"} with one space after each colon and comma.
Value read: {"value": 0, "unit": "°C"}
